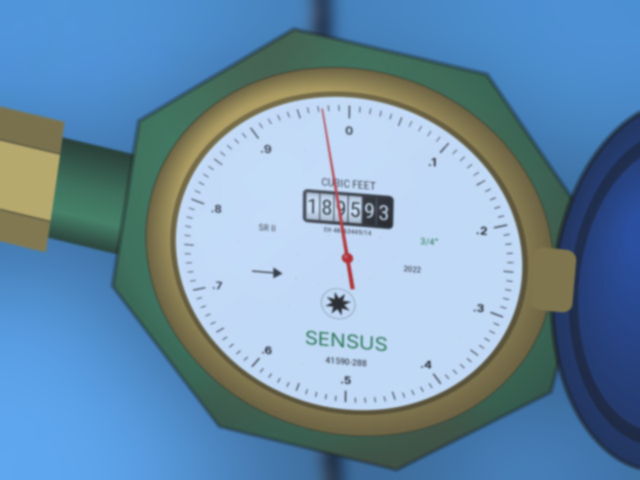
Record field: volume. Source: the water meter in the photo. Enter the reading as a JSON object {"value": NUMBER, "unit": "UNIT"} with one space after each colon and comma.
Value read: {"value": 189592.97, "unit": "ft³"}
